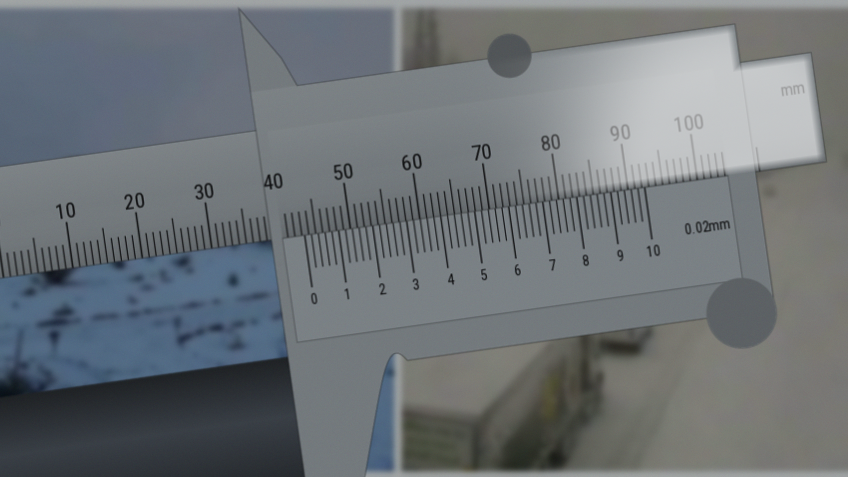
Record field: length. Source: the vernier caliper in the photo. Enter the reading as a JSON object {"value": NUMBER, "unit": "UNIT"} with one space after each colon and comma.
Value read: {"value": 43.4, "unit": "mm"}
